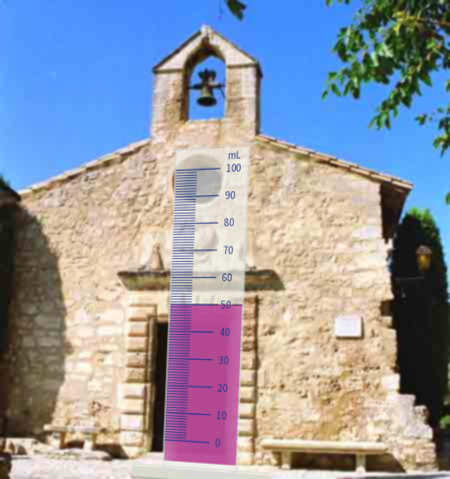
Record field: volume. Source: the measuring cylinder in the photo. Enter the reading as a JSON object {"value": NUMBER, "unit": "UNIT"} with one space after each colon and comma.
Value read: {"value": 50, "unit": "mL"}
